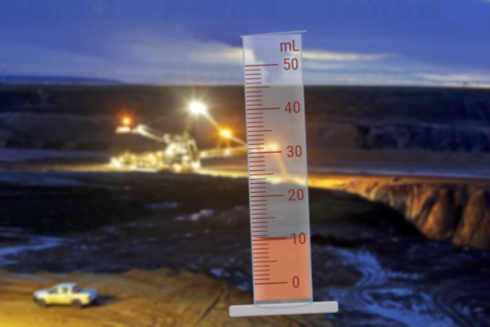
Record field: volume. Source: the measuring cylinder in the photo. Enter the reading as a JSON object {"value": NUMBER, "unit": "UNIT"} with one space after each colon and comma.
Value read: {"value": 10, "unit": "mL"}
